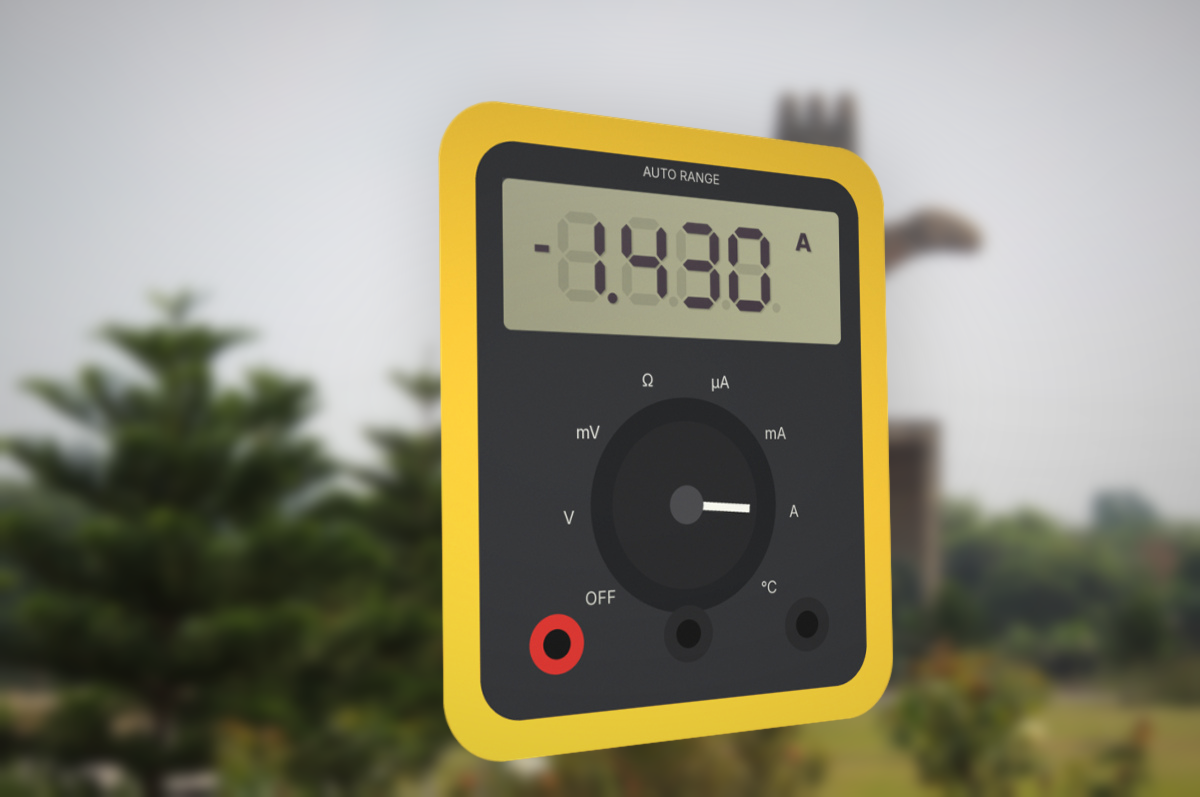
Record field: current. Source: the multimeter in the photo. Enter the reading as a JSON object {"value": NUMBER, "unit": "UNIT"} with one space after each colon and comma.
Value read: {"value": -1.430, "unit": "A"}
